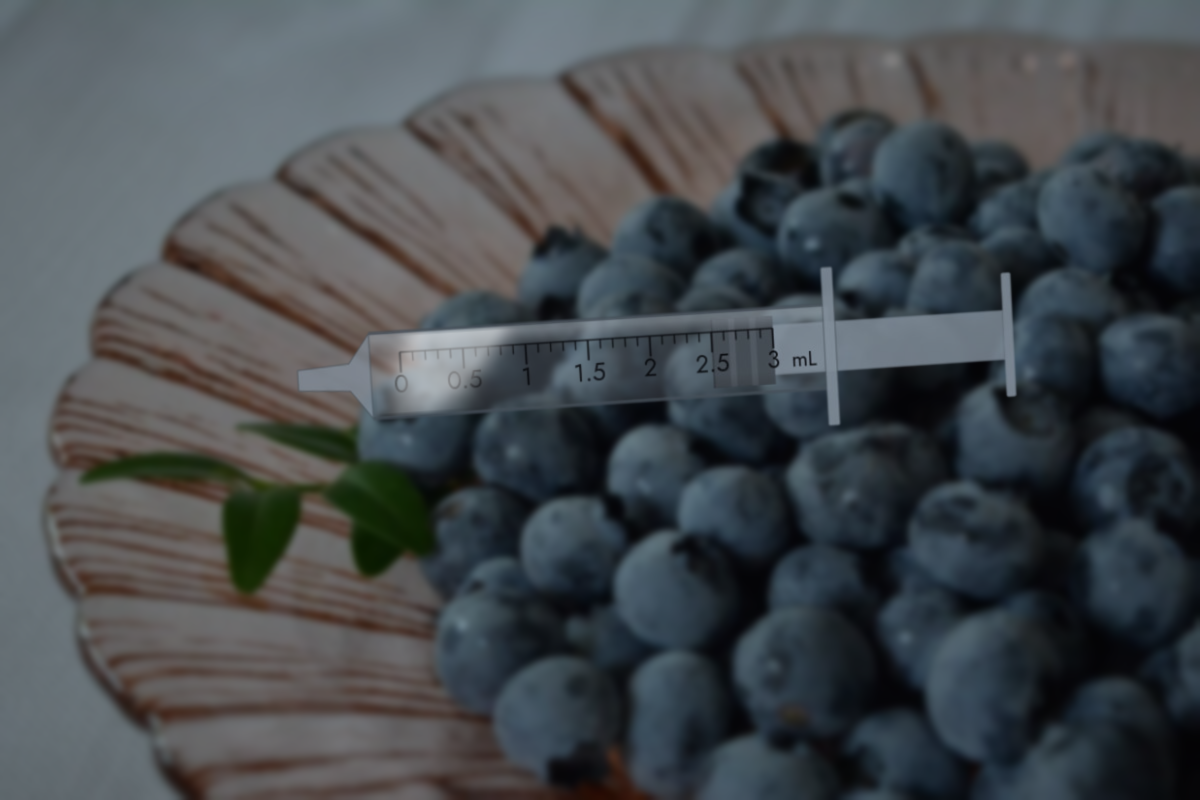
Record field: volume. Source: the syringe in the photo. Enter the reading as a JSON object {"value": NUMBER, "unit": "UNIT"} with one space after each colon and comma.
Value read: {"value": 2.5, "unit": "mL"}
